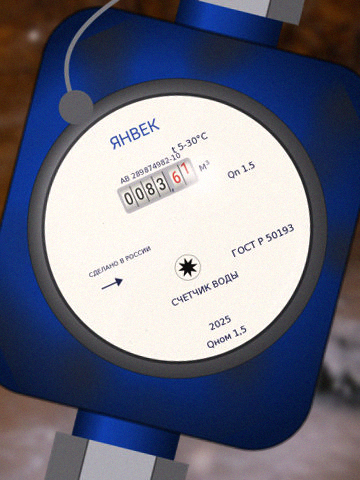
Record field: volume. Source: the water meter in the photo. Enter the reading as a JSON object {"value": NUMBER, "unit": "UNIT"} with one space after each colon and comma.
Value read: {"value": 83.61, "unit": "m³"}
